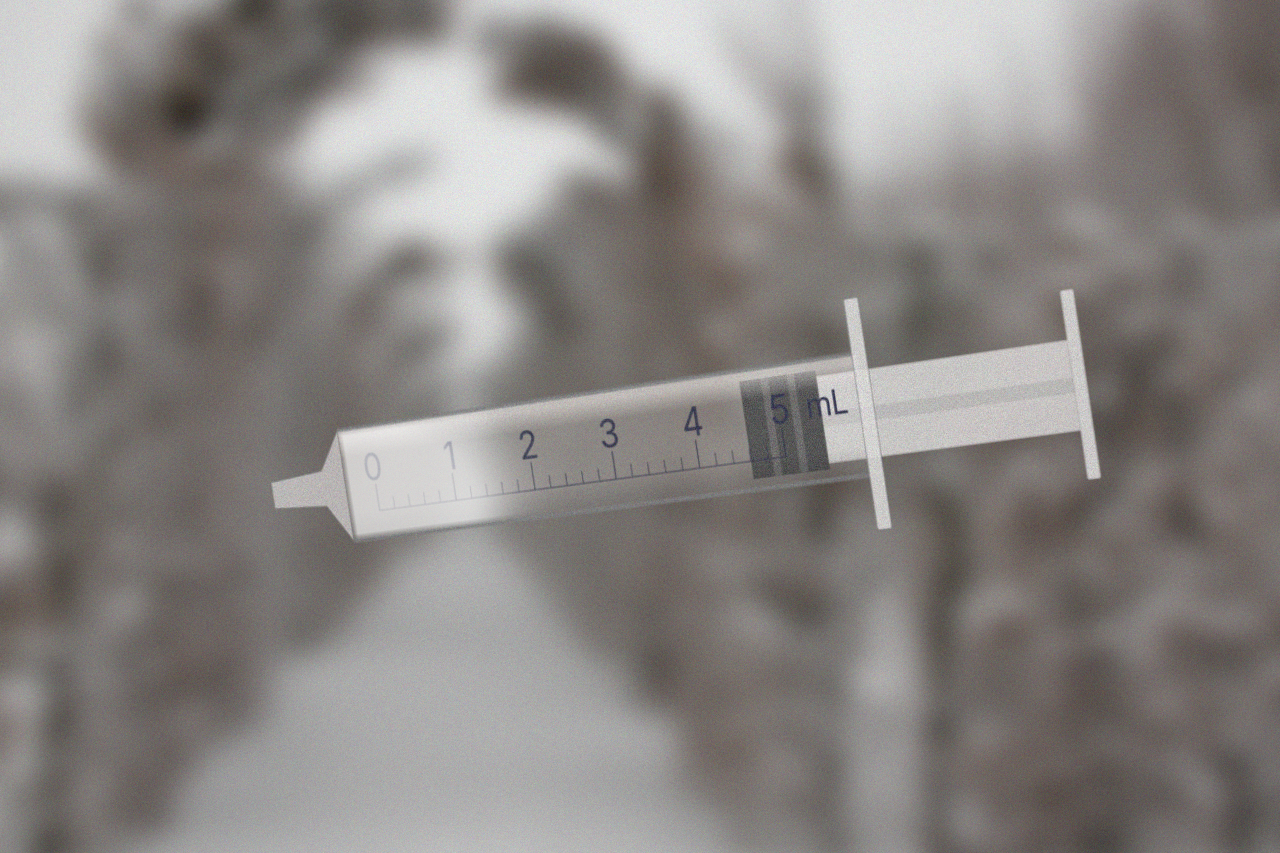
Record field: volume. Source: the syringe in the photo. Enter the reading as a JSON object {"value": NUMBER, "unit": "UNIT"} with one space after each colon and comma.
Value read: {"value": 4.6, "unit": "mL"}
